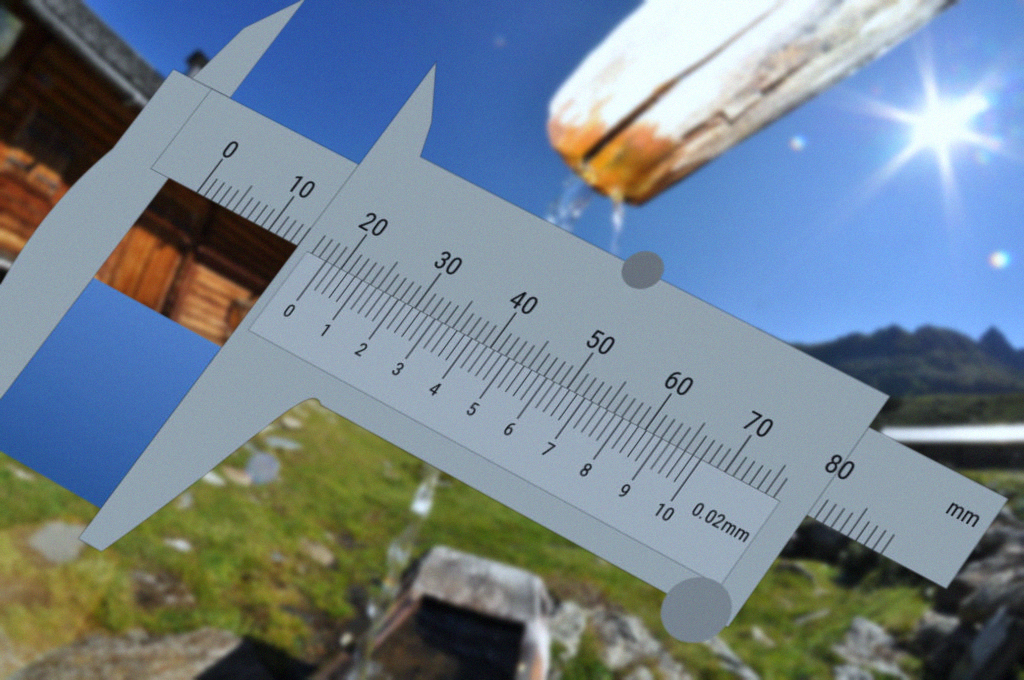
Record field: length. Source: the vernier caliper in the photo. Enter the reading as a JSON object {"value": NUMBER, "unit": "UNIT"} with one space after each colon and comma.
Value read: {"value": 18.0, "unit": "mm"}
